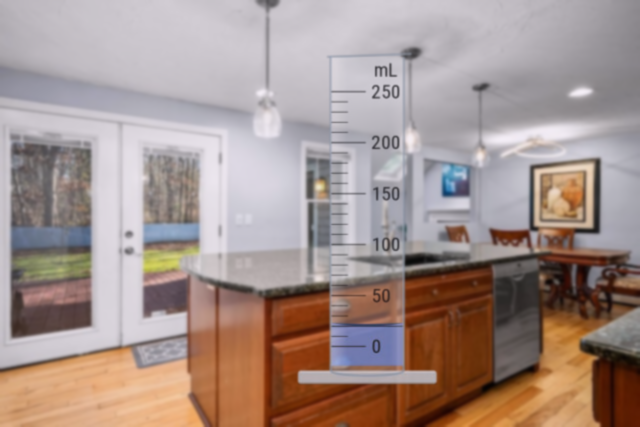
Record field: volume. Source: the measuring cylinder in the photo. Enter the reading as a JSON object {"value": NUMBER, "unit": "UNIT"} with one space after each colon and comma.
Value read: {"value": 20, "unit": "mL"}
